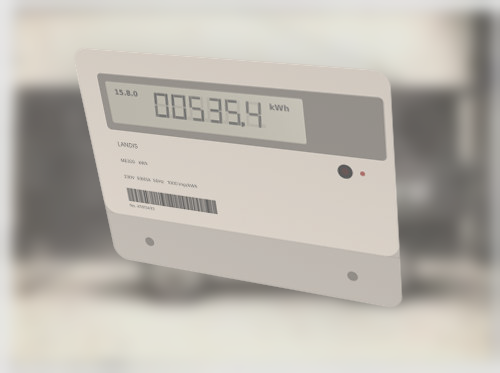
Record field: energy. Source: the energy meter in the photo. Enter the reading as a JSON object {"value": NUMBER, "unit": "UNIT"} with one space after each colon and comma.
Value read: {"value": 535.4, "unit": "kWh"}
